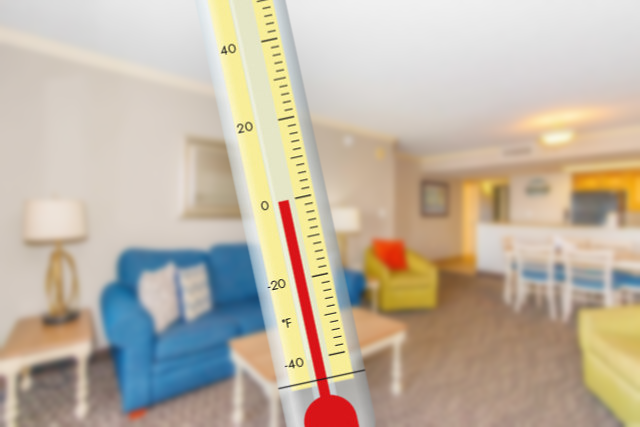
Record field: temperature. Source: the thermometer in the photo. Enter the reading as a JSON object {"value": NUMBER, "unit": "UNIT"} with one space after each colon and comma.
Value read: {"value": 0, "unit": "°F"}
